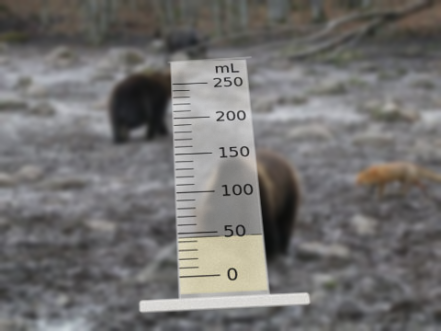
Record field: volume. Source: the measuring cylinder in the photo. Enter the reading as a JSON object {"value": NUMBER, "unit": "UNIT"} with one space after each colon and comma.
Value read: {"value": 45, "unit": "mL"}
